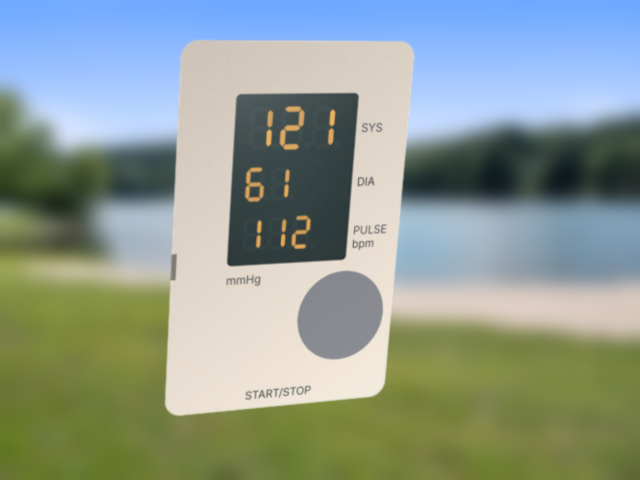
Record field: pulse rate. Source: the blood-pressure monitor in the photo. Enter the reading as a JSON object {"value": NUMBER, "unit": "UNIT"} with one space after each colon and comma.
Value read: {"value": 112, "unit": "bpm"}
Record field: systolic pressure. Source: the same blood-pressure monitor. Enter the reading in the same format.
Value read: {"value": 121, "unit": "mmHg"}
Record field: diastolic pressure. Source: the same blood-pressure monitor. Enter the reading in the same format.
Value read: {"value": 61, "unit": "mmHg"}
